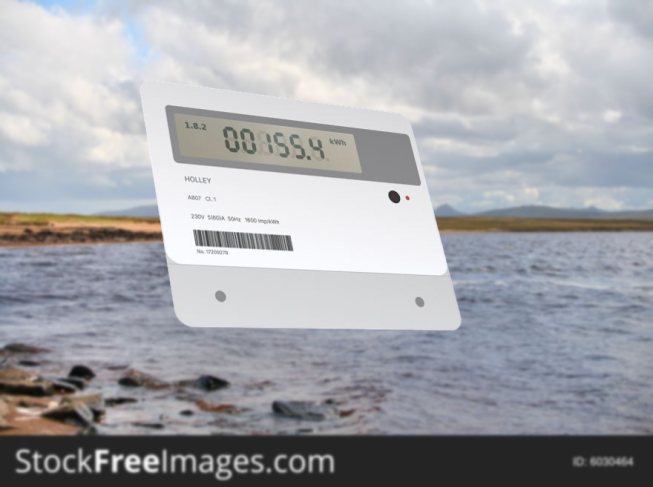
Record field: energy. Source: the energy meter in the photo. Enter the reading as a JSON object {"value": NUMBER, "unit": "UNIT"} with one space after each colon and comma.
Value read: {"value": 155.4, "unit": "kWh"}
